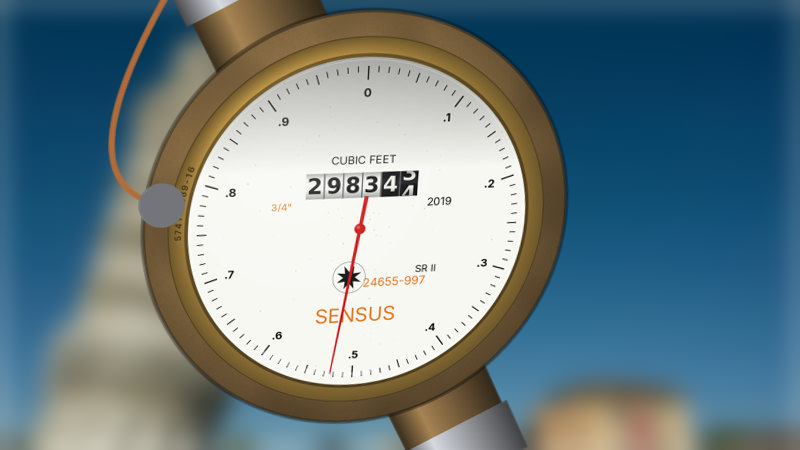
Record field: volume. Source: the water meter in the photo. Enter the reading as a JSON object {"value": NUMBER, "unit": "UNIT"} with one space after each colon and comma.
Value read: {"value": 298343.52, "unit": "ft³"}
